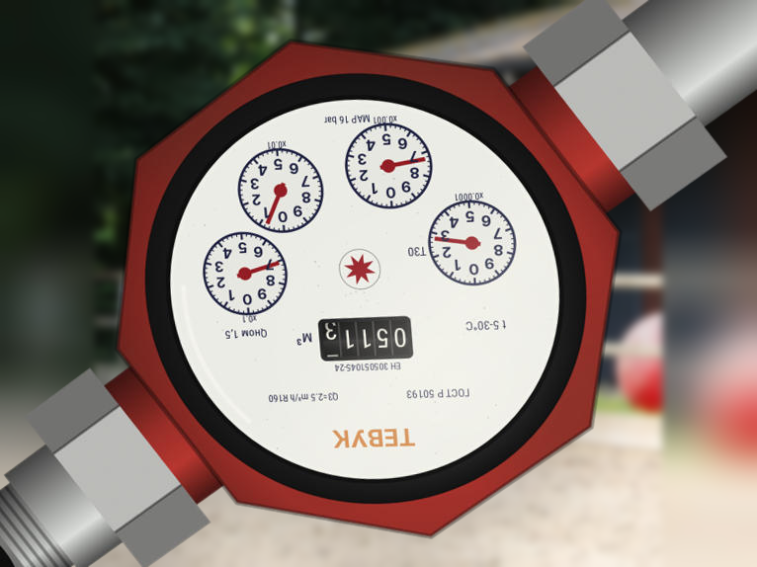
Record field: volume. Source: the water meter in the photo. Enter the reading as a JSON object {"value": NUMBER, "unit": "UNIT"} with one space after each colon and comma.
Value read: {"value": 5112.7072, "unit": "m³"}
